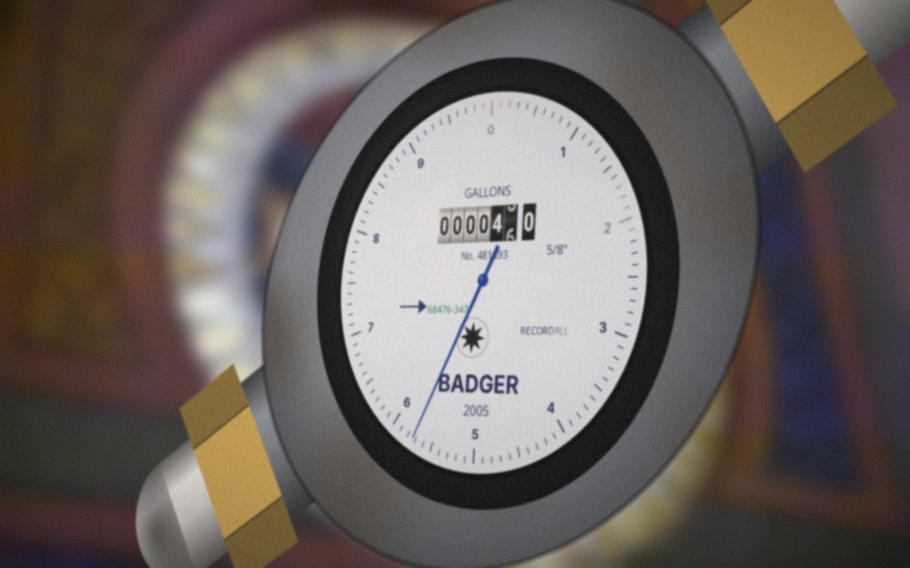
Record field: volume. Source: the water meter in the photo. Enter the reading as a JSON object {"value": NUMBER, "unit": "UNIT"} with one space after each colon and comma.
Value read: {"value": 455.7, "unit": "gal"}
